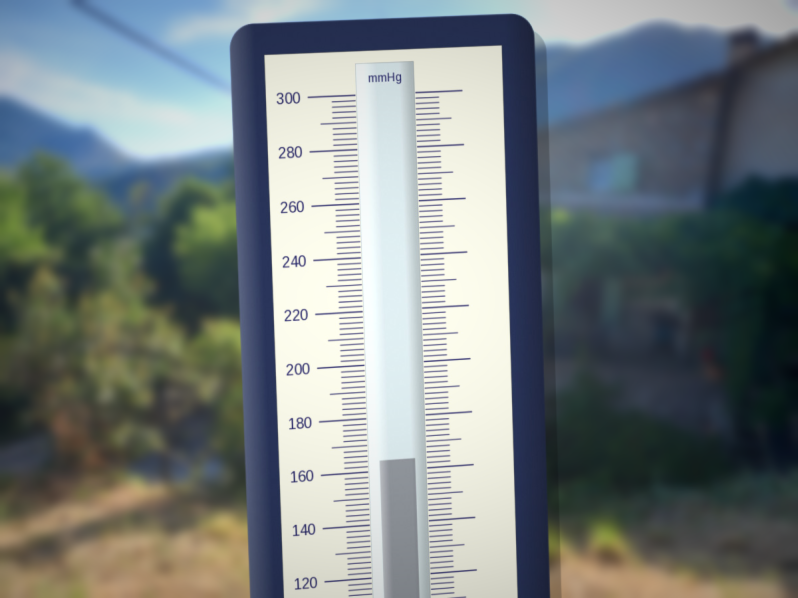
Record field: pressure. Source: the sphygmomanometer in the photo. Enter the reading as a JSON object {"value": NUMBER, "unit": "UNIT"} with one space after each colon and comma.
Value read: {"value": 164, "unit": "mmHg"}
